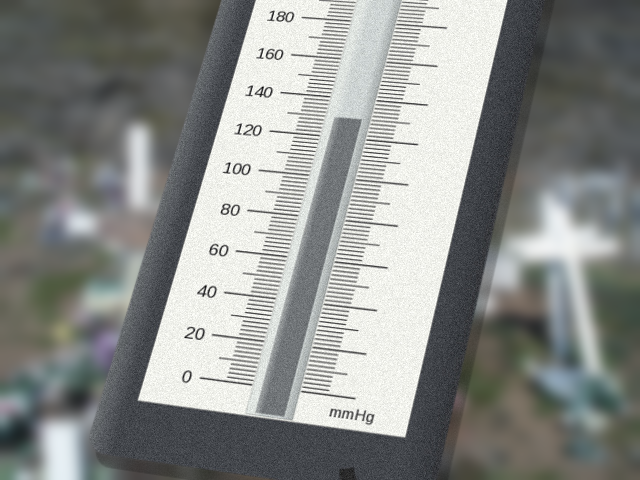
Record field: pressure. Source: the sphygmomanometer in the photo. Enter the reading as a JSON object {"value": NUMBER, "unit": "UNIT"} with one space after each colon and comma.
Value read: {"value": 130, "unit": "mmHg"}
